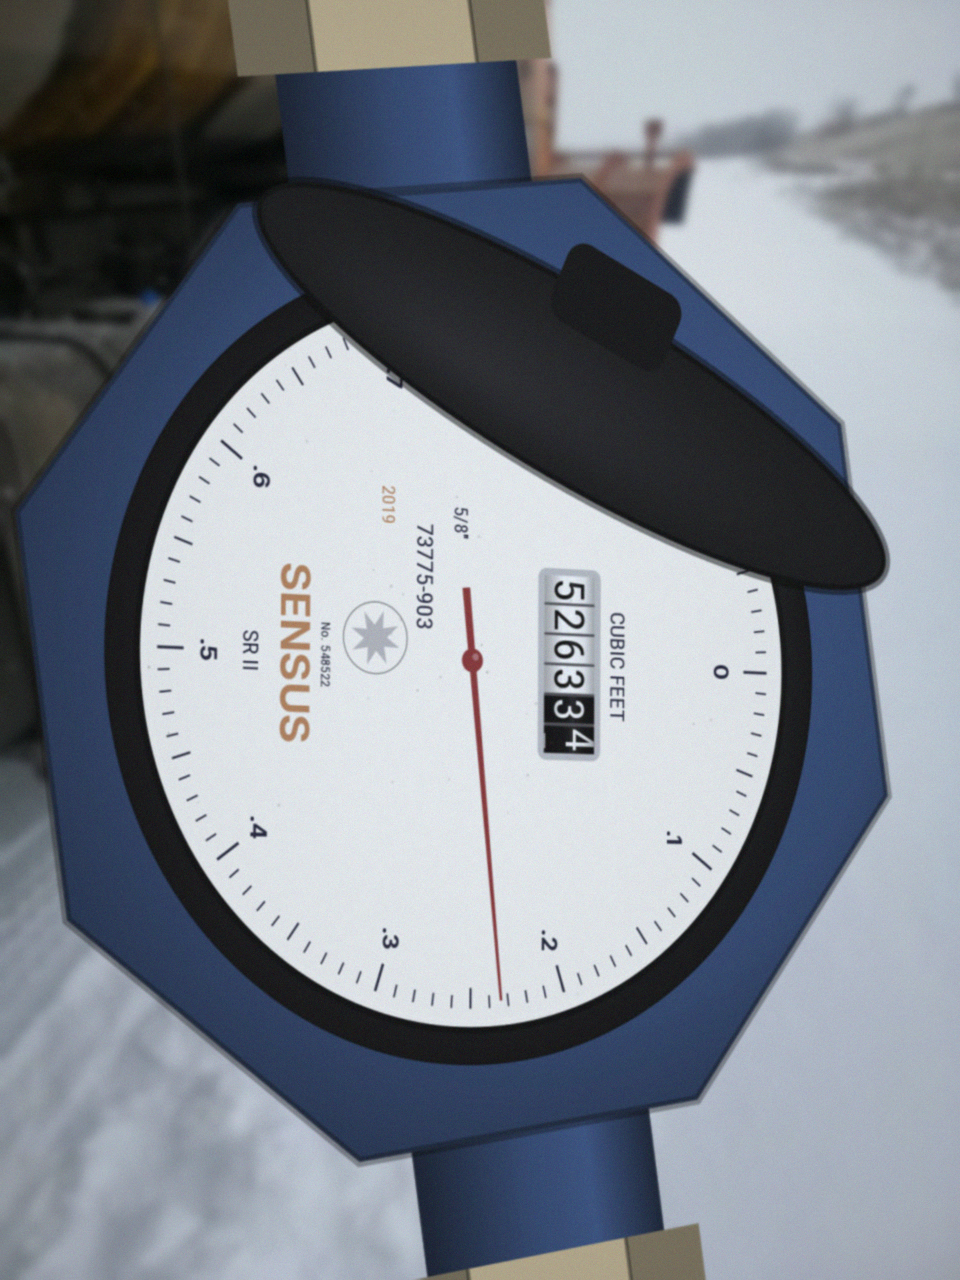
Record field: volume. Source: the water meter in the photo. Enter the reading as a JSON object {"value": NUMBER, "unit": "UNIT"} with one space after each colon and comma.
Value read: {"value": 526334.23, "unit": "ft³"}
